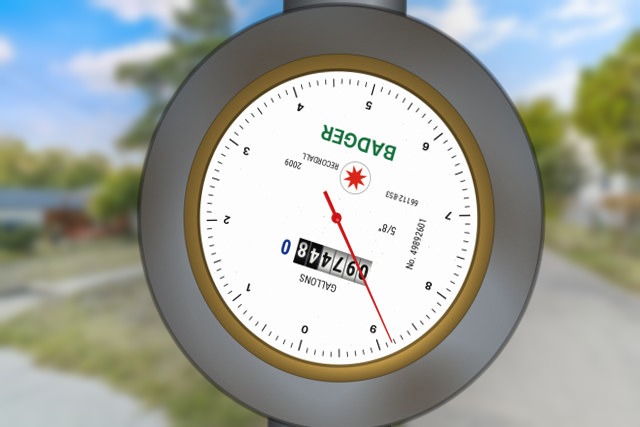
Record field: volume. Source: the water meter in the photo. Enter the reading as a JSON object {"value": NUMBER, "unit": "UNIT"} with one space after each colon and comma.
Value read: {"value": 974478.8, "unit": "gal"}
